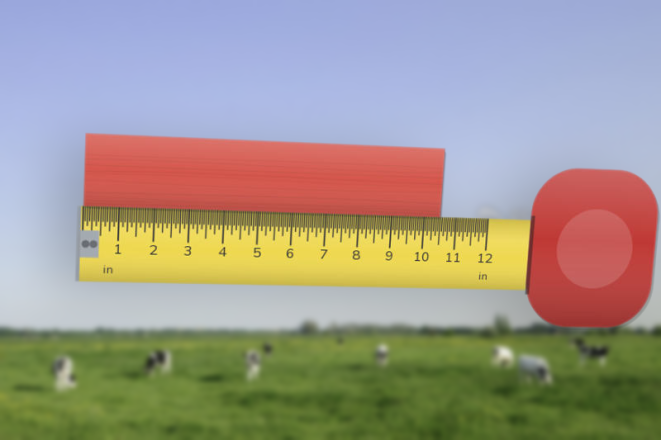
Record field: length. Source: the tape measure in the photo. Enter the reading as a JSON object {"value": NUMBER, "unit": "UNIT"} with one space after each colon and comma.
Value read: {"value": 10.5, "unit": "in"}
